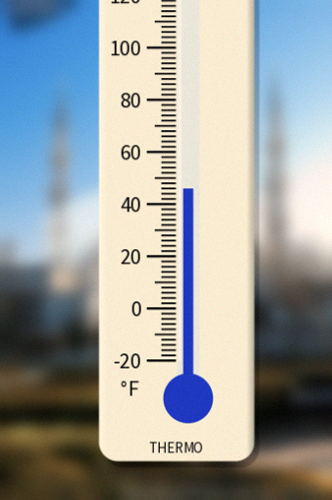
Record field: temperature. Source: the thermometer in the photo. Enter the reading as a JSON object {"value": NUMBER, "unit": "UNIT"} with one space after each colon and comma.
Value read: {"value": 46, "unit": "°F"}
